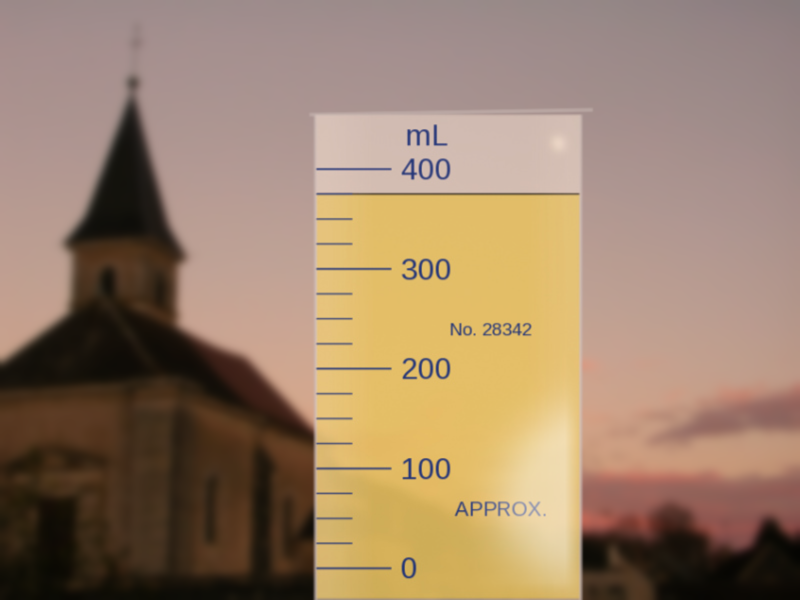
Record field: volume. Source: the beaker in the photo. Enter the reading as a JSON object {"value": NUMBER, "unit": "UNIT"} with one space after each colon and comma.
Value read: {"value": 375, "unit": "mL"}
